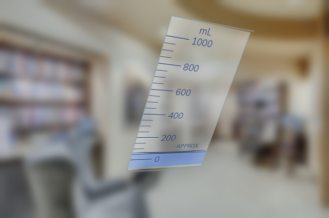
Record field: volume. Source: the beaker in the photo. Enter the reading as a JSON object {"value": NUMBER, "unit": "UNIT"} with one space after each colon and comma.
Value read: {"value": 50, "unit": "mL"}
